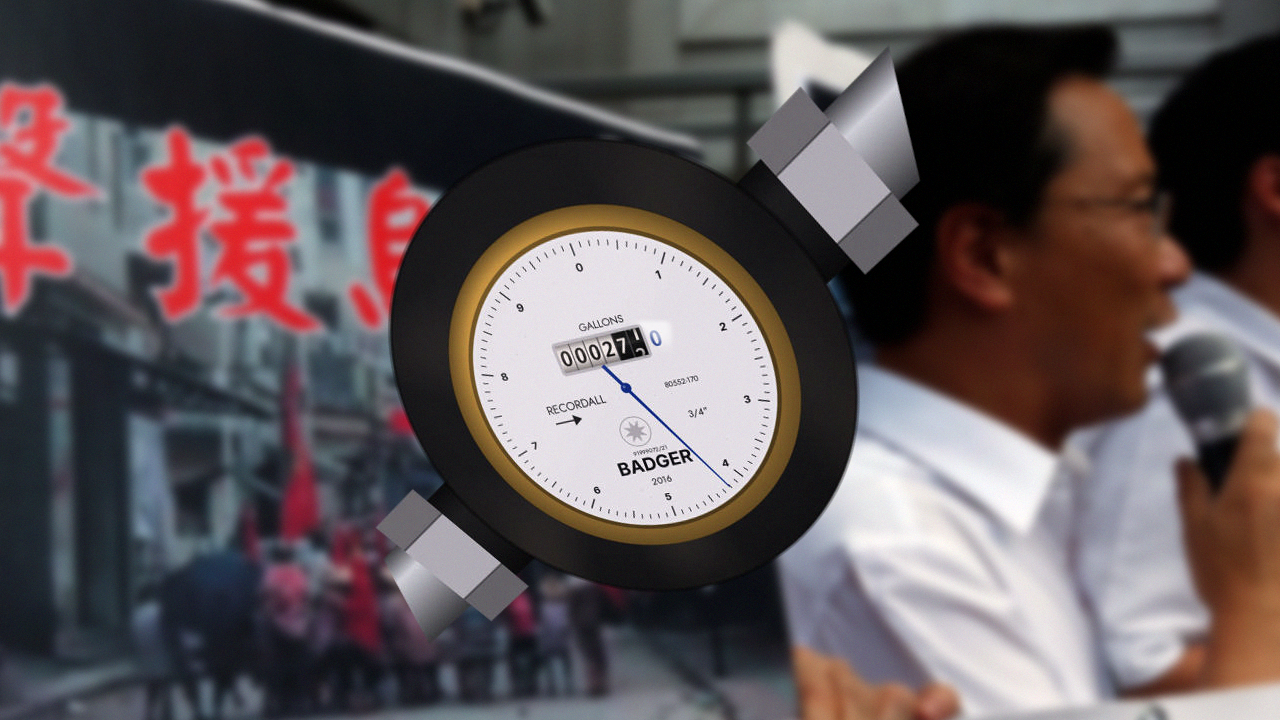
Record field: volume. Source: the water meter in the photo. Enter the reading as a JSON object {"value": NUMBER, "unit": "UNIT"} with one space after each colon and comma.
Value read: {"value": 2714.2, "unit": "gal"}
